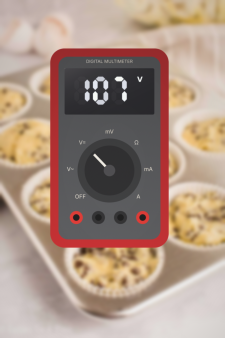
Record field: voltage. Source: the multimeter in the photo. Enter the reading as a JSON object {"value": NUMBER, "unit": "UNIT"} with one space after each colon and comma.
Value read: {"value": 107, "unit": "V"}
